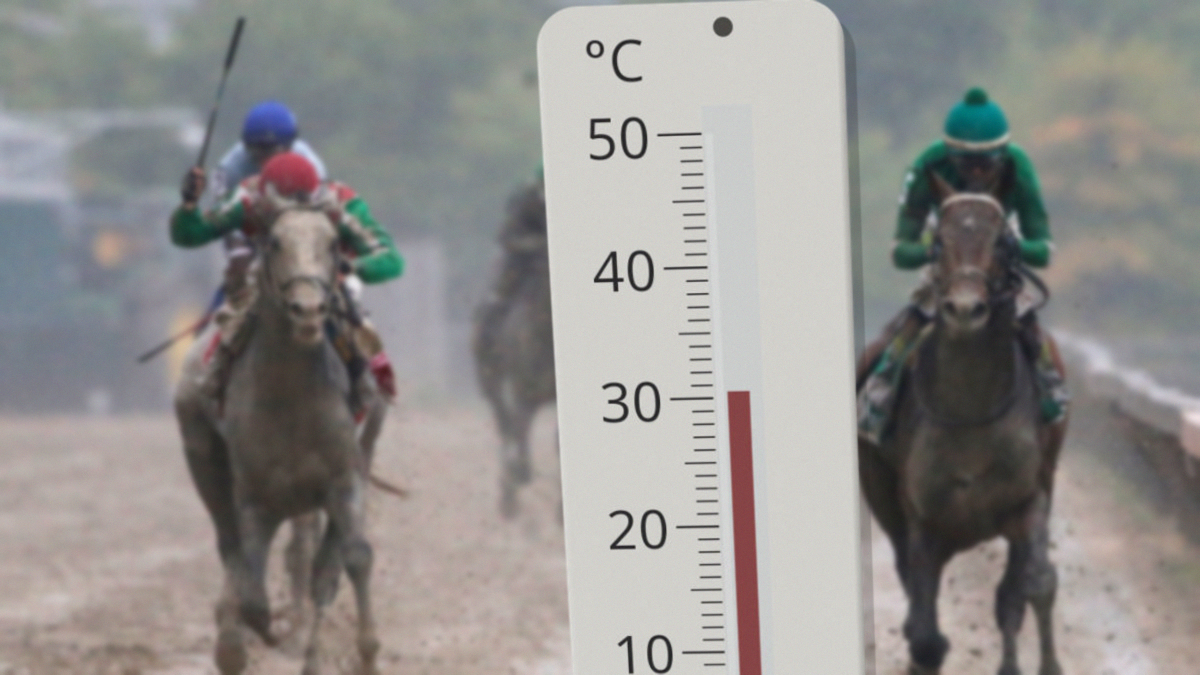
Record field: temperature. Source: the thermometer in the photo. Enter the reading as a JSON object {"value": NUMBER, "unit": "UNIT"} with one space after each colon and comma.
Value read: {"value": 30.5, "unit": "°C"}
